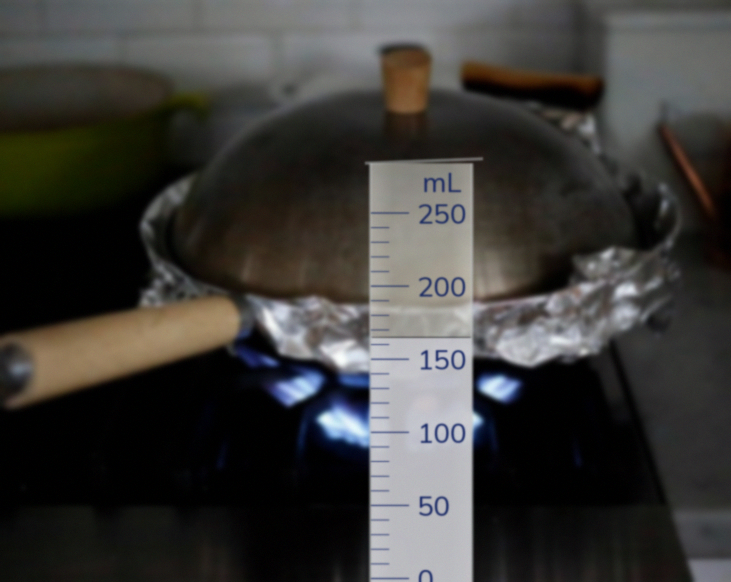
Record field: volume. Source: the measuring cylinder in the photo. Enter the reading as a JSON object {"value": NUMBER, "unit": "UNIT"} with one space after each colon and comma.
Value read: {"value": 165, "unit": "mL"}
